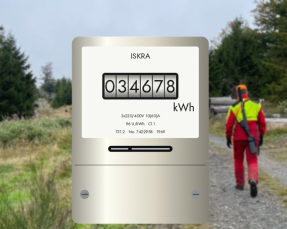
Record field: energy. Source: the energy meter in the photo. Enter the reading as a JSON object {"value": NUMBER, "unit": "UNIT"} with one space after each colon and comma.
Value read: {"value": 34678, "unit": "kWh"}
